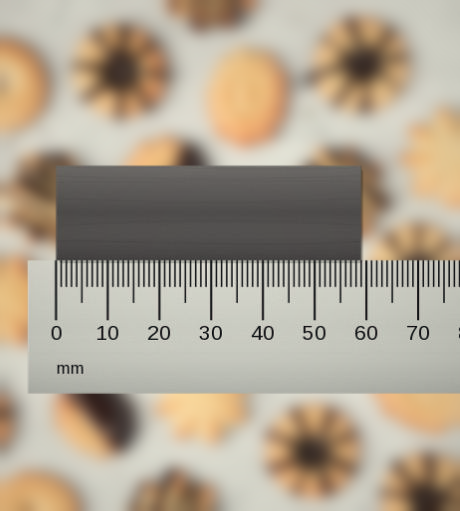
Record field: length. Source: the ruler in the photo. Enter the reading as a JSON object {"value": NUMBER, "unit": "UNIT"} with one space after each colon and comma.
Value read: {"value": 59, "unit": "mm"}
